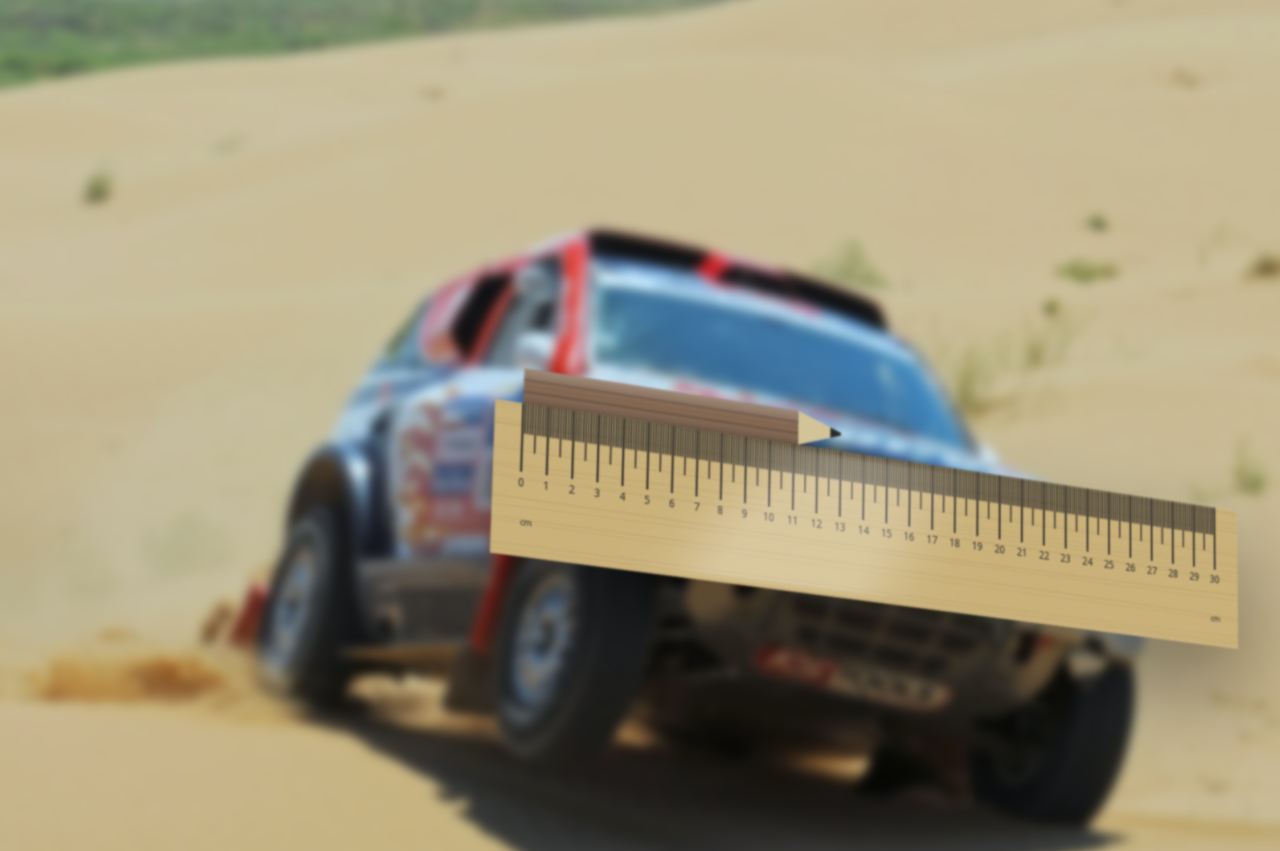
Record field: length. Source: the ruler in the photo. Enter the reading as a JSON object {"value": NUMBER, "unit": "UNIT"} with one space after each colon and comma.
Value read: {"value": 13, "unit": "cm"}
